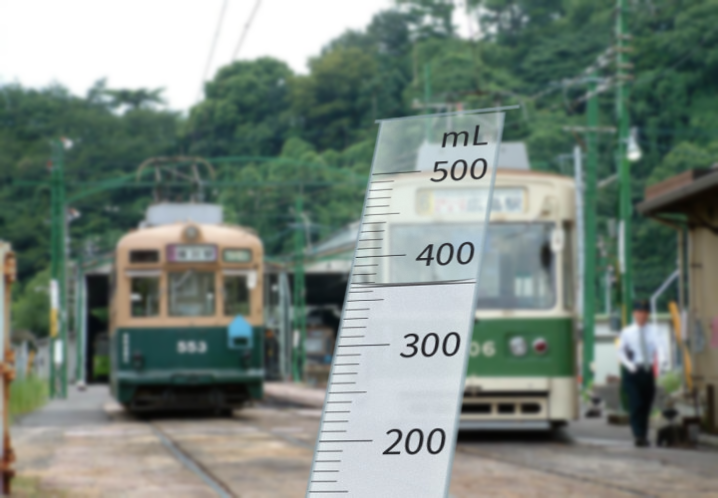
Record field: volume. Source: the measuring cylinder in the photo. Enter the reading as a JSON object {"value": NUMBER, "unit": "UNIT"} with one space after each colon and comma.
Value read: {"value": 365, "unit": "mL"}
